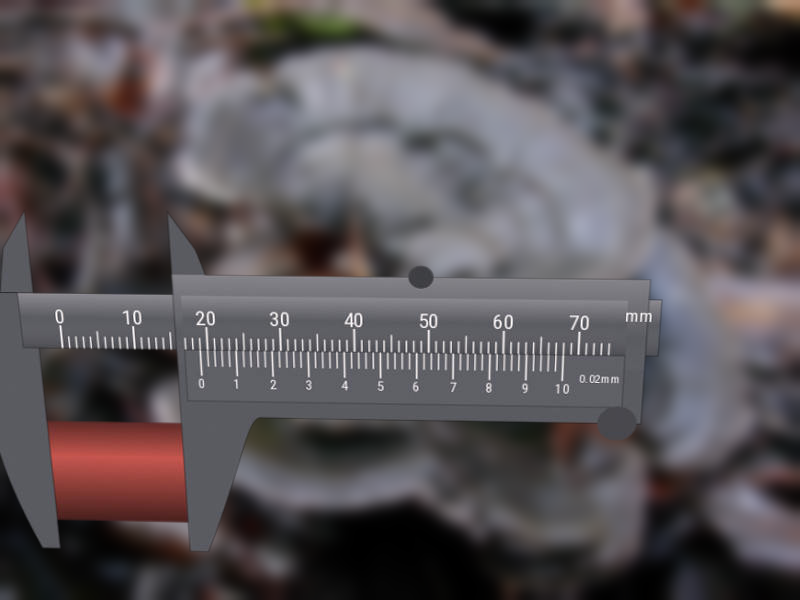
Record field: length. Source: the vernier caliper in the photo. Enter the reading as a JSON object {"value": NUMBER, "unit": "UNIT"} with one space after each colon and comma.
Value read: {"value": 19.0, "unit": "mm"}
